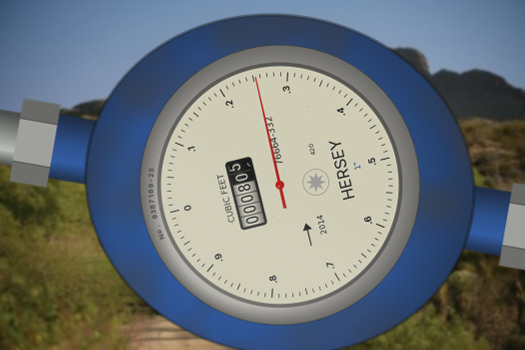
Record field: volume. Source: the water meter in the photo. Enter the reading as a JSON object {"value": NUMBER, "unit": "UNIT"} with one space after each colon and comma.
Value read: {"value": 805.25, "unit": "ft³"}
